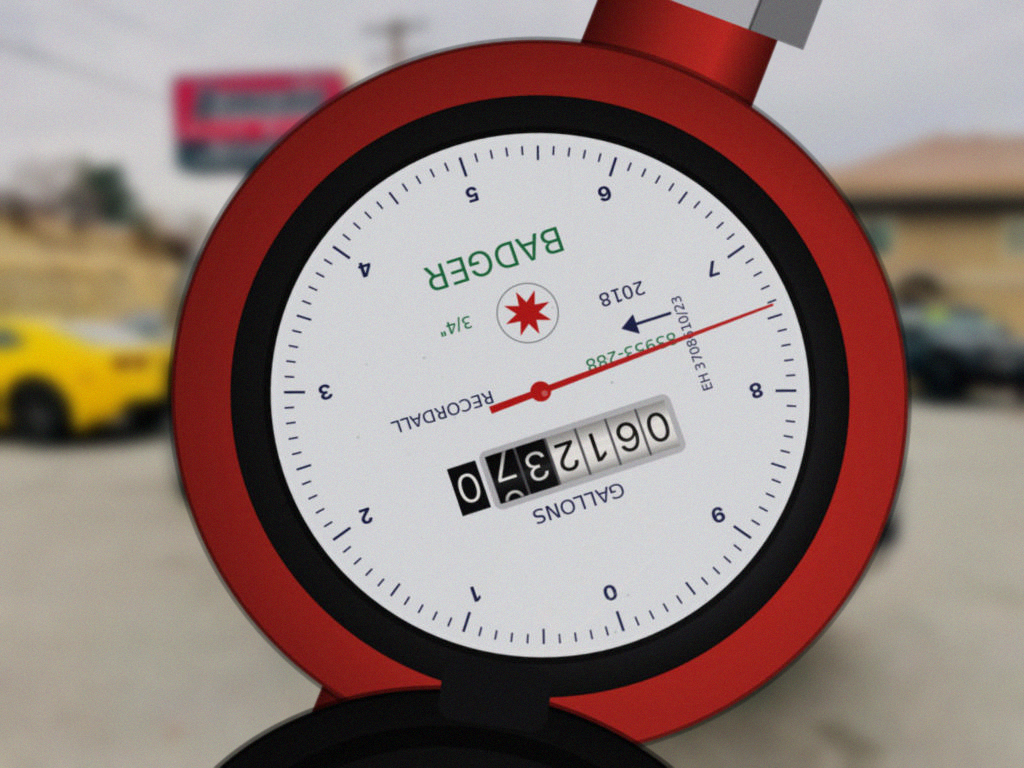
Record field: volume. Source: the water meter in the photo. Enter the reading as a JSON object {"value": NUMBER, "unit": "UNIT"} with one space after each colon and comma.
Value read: {"value": 612367.4, "unit": "gal"}
